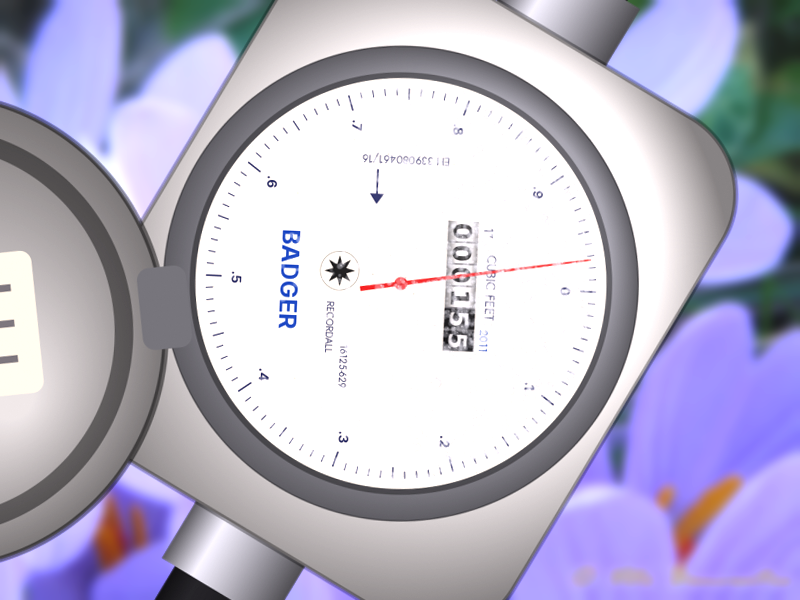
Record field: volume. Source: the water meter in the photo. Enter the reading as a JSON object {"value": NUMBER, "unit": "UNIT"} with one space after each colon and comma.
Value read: {"value": 154.97, "unit": "ft³"}
